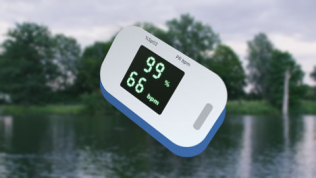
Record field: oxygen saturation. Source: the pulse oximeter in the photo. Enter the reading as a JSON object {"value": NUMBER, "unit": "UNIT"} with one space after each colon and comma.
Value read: {"value": 99, "unit": "%"}
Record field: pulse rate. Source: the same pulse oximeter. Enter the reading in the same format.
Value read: {"value": 66, "unit": "bpm"}
